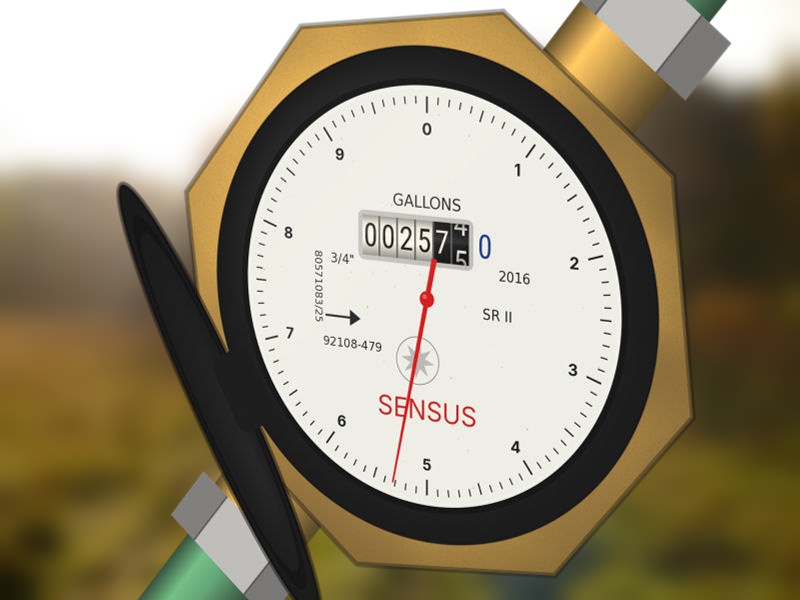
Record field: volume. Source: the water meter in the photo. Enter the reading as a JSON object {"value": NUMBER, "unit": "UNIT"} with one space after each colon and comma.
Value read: {"value": 25745.3, "unit": "gal"}
